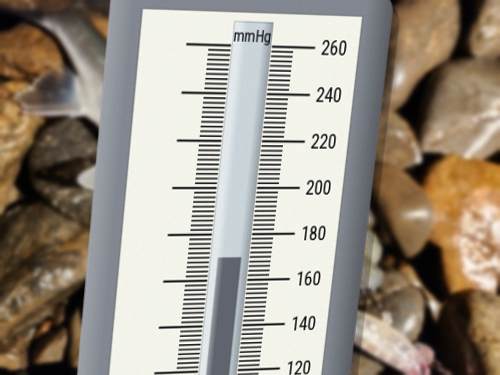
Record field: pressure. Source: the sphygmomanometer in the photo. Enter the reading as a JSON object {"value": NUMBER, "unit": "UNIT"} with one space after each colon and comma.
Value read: {"value": 170, "unit": "mmHg"}
